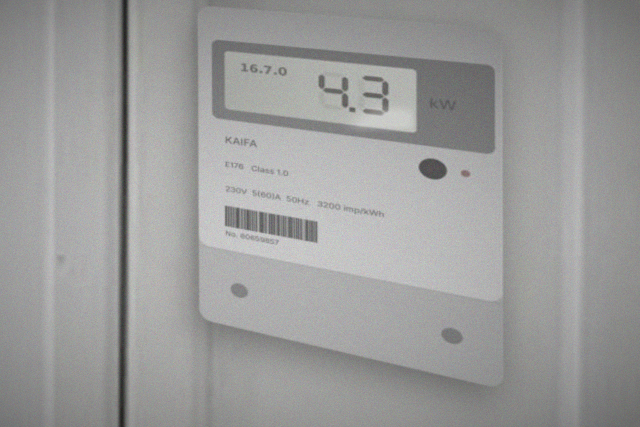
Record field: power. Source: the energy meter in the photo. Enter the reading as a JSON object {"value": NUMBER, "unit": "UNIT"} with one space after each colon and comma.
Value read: {"value": 4.3, "unit": "kW"}
